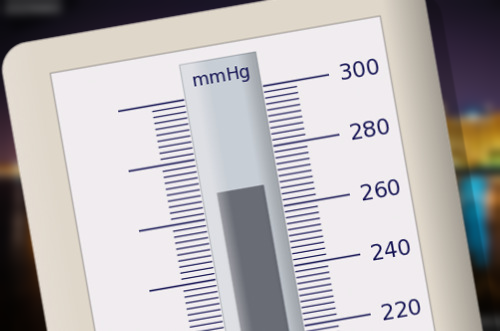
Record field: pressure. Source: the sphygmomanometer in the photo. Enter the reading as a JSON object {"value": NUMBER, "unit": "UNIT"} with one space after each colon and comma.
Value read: {"value": 268, "unit": "mmHg"}
